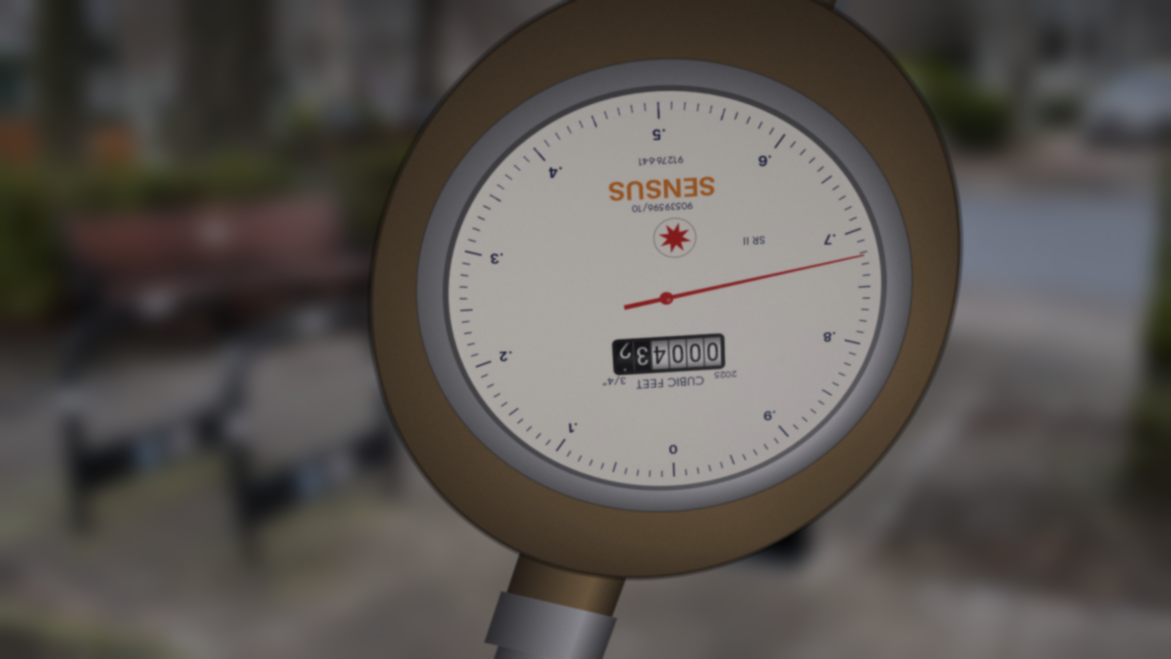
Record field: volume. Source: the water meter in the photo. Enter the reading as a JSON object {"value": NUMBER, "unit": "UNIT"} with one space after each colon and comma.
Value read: {"value": 431.72, "unit": "ft³"}
